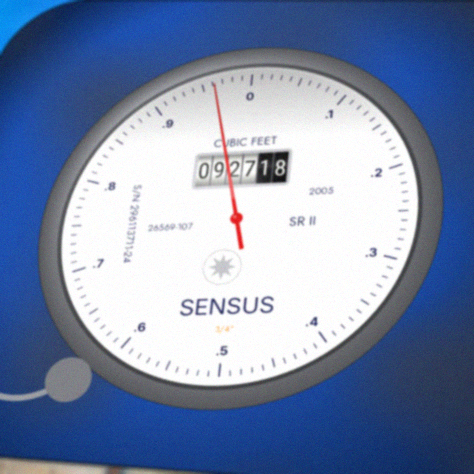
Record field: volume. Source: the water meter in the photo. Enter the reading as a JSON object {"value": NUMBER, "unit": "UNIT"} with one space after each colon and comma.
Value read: {"value": 92717.96, "unit": "ft³"}
